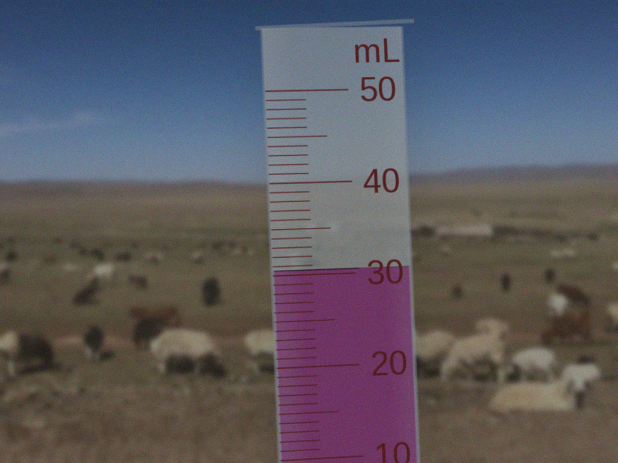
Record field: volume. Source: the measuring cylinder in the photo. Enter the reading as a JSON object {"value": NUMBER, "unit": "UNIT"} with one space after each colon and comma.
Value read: {"value": 30.5, "unit": "mL"}
